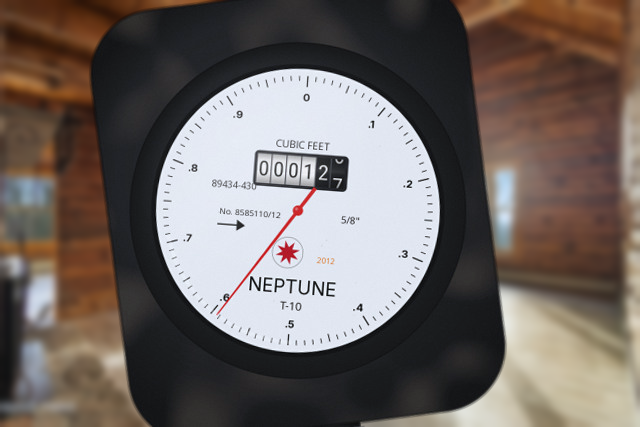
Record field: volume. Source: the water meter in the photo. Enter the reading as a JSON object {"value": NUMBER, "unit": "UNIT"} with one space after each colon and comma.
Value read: {"value": 126.59, "unit": "ft³"}
